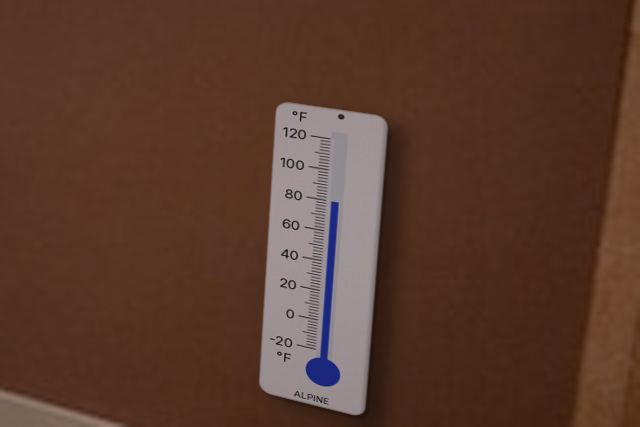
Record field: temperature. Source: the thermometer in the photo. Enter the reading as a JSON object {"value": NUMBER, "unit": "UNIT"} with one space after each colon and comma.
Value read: {"value": 80, "unit": "°F"}
